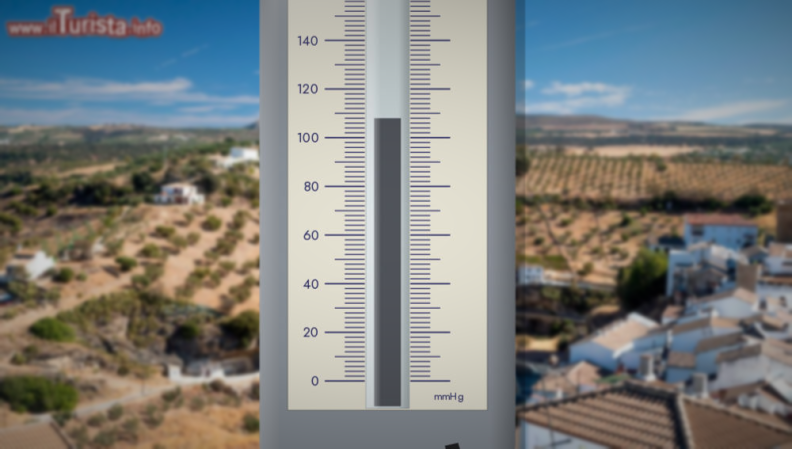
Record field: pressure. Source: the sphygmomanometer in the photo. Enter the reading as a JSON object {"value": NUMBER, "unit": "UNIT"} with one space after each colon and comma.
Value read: {"value": 108, "unit": "mmHg"}
